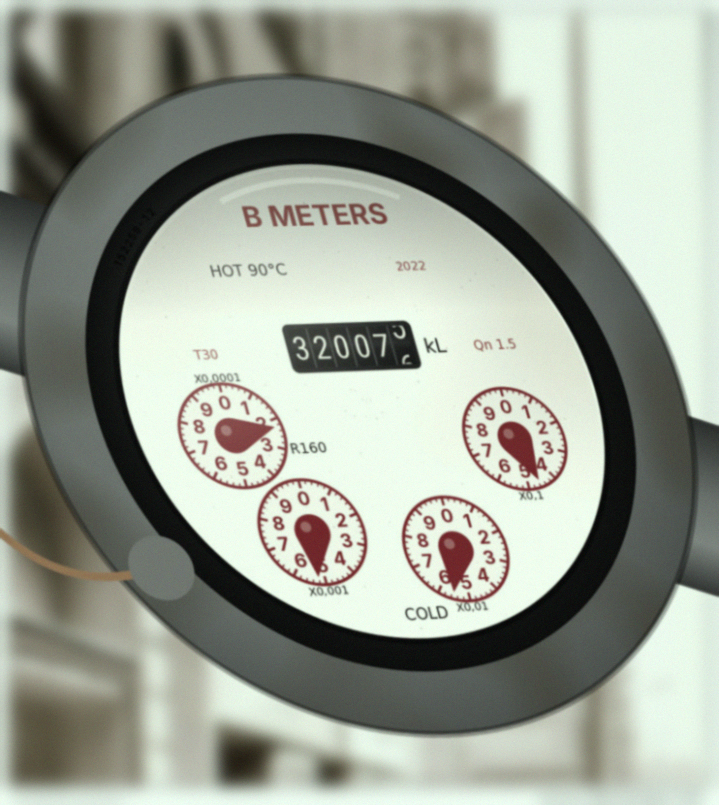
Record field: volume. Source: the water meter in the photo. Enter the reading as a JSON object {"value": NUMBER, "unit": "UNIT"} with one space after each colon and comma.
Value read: {"value": 320075.4552, "unit": "kL"}
